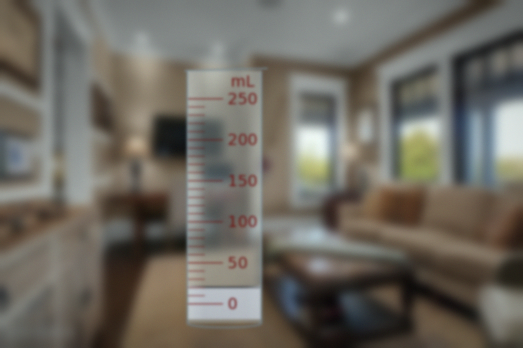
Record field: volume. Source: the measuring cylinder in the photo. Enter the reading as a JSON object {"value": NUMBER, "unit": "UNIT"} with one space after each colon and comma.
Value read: {"value": 20, "unit": "mL"}
